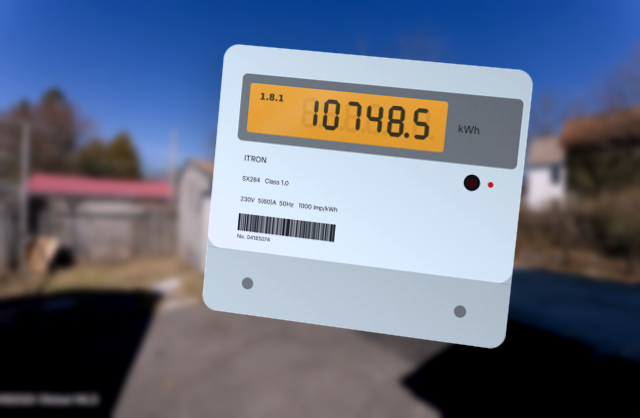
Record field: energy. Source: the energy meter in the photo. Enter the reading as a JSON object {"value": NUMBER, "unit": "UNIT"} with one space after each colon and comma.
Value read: {"value": 10748.5, "unit": "kWh"}
